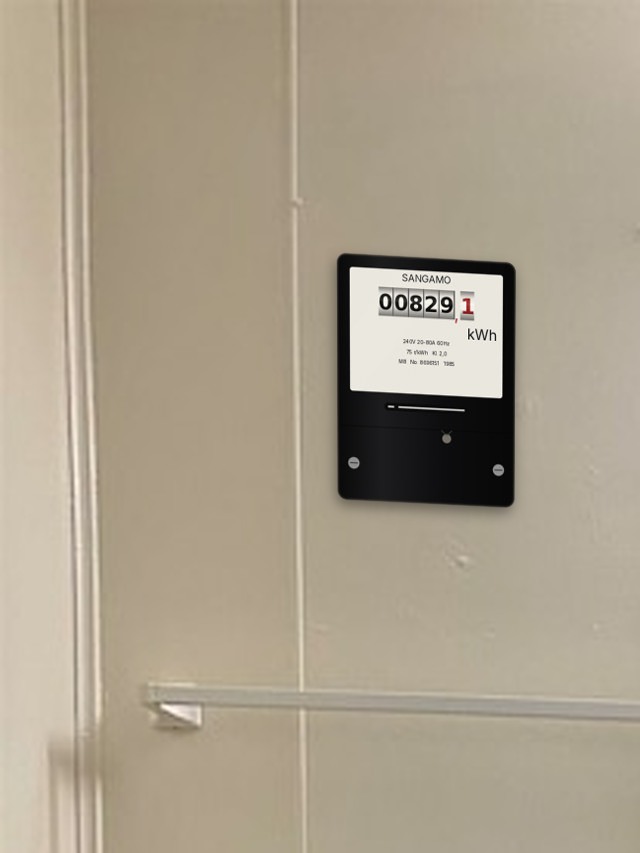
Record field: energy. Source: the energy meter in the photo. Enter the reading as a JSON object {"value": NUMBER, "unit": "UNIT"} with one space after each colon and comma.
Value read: {"value": 829.1, "unit": "kWh"}
